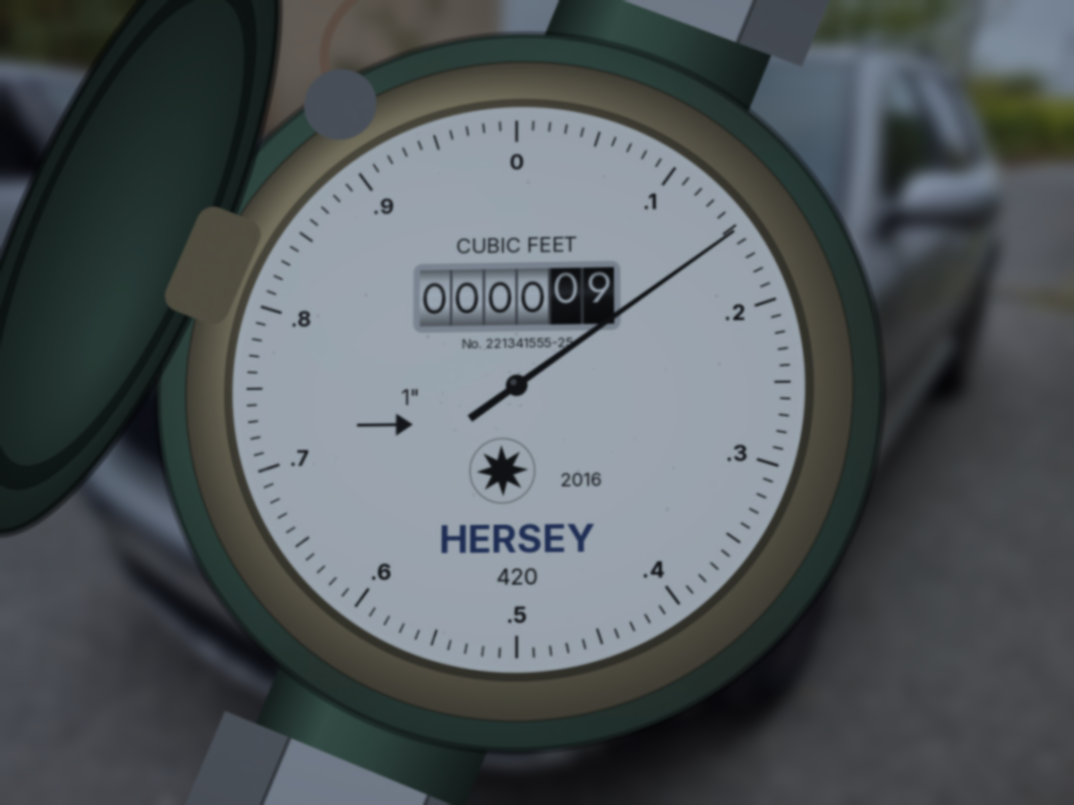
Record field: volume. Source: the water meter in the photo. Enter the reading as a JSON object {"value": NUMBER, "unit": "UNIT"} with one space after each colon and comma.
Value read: {"value": 9.15, "unit": "ft³"}
